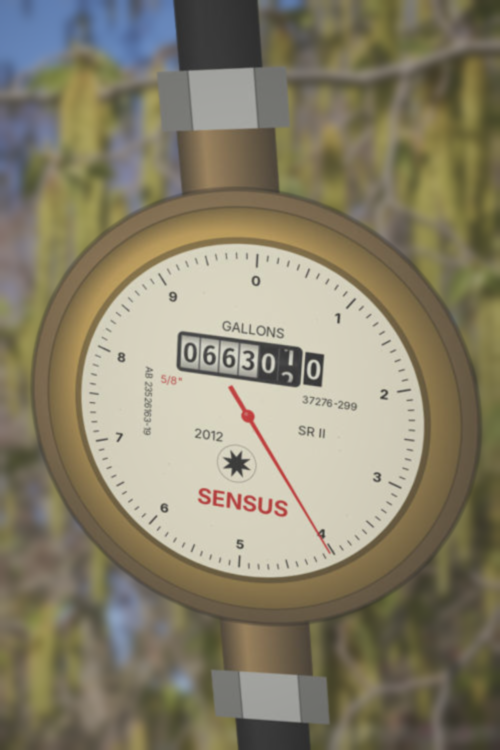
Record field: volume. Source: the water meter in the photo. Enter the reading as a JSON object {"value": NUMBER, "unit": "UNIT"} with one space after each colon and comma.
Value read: {"value": 663014.0, "unit": "gal"}
